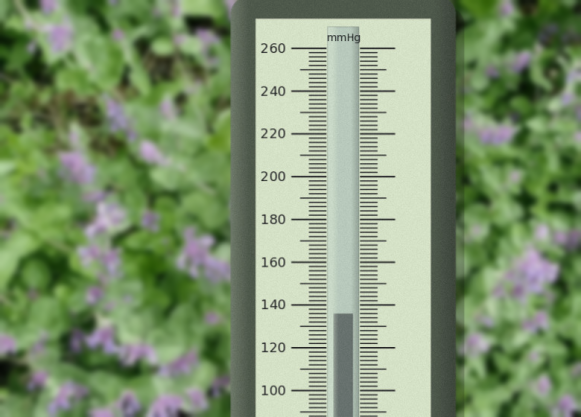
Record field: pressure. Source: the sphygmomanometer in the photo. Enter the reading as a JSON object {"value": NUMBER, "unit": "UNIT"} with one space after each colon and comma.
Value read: {"value": 136, "unit": "mmHg"}
